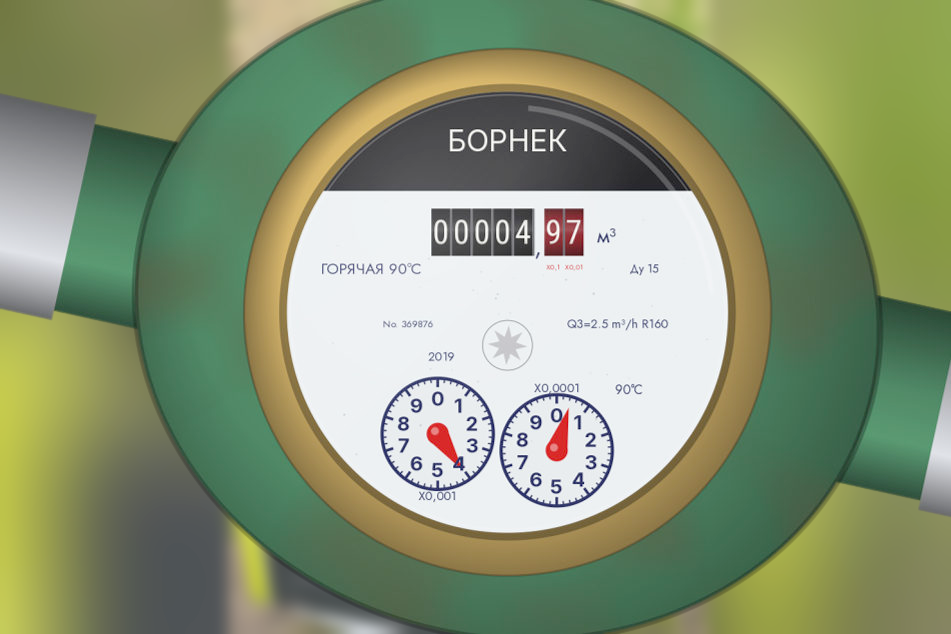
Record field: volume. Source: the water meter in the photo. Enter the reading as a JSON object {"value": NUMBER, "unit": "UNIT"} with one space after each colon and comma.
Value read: {"value": 4.9740, "unit": "m³"}
